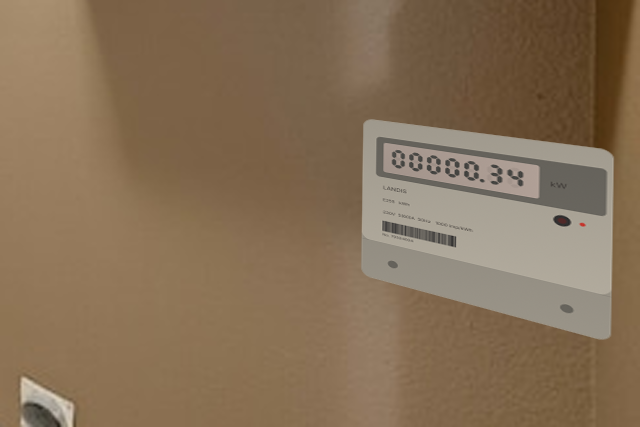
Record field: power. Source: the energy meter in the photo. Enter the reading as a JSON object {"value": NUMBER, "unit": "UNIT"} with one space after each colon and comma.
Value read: {"value": 0.34, "unit": "kW"}
